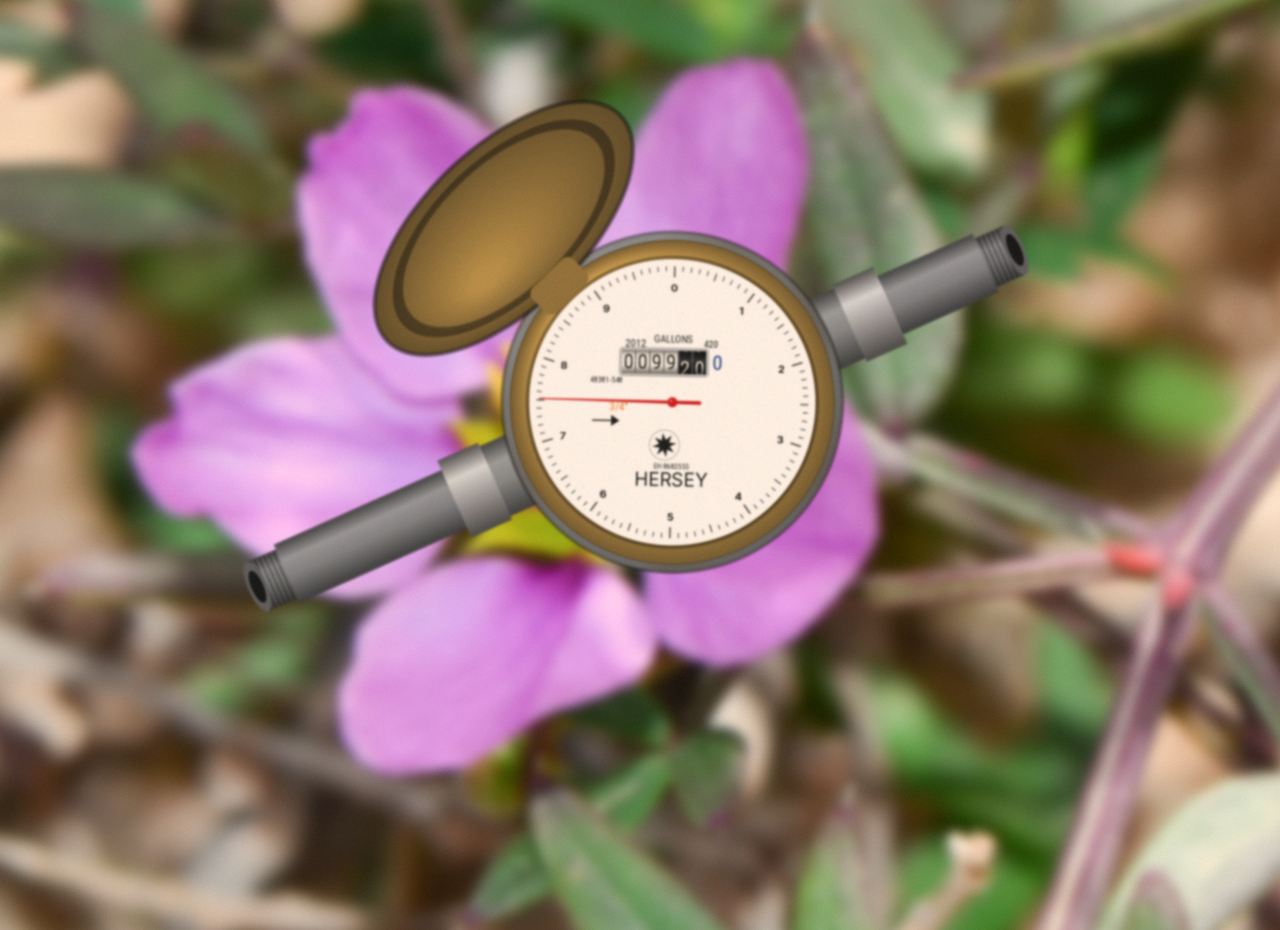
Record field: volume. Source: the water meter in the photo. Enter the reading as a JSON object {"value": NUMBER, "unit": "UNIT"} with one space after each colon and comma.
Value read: {"value": 99197.5, "unit": "gal"}
